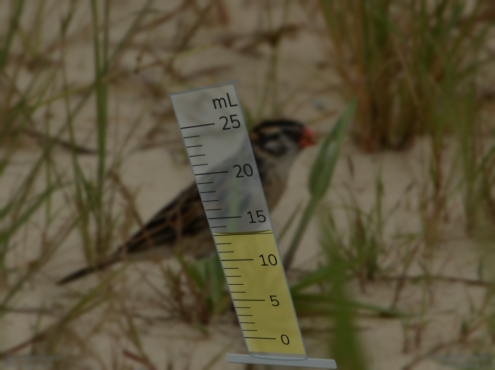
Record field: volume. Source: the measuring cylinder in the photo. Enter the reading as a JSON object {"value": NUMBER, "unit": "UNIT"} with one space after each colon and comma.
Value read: {"value": 13, "unit": "mL"}
